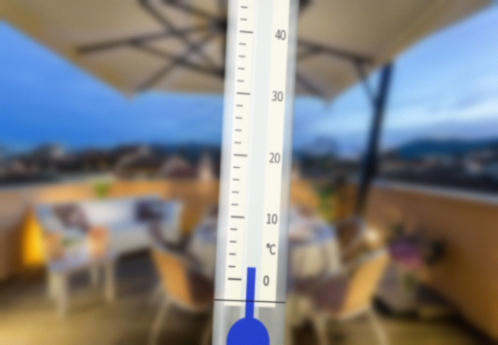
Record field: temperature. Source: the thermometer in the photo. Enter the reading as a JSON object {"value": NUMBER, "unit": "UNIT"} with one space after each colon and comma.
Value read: {"value": 2, "unit": "°C"}
